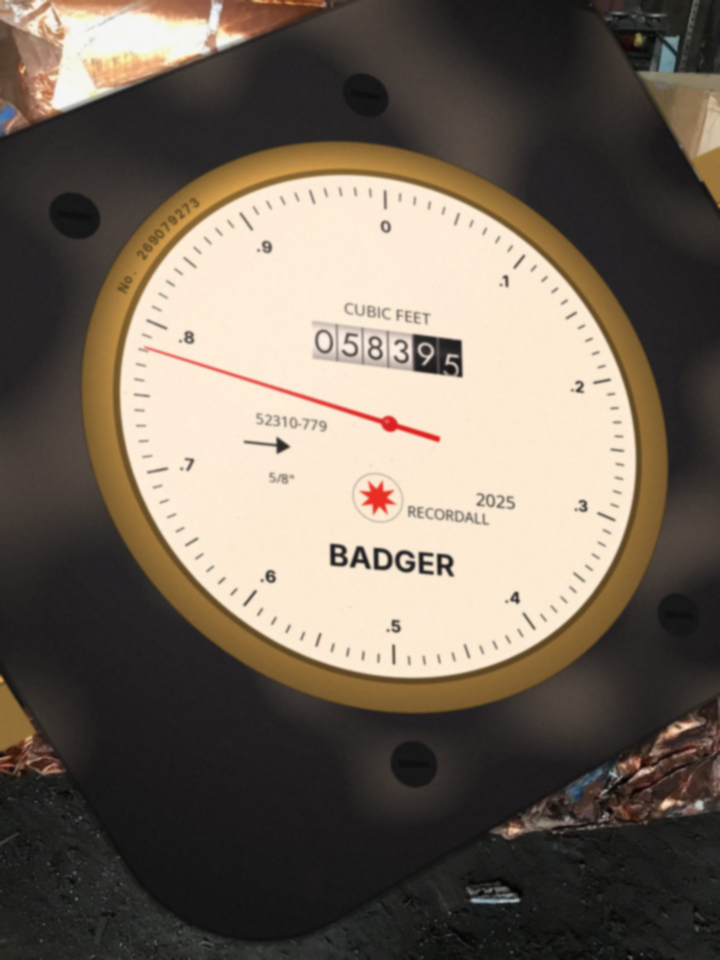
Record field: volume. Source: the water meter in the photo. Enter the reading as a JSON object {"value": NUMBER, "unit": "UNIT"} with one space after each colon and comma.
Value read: {"value": 58394.78, "unit": "ft³"}
